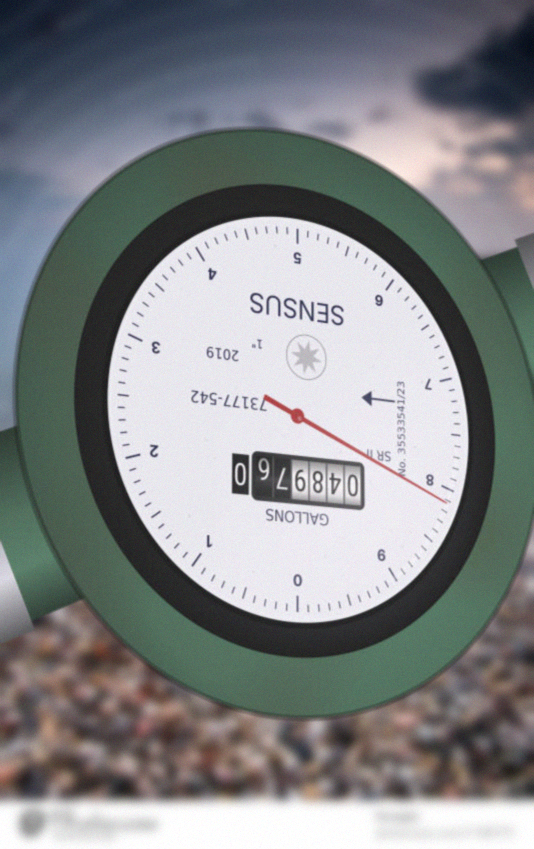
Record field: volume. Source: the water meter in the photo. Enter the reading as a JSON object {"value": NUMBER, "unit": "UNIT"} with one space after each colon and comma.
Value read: {"value": 489758.1, "unit": "gal"}
